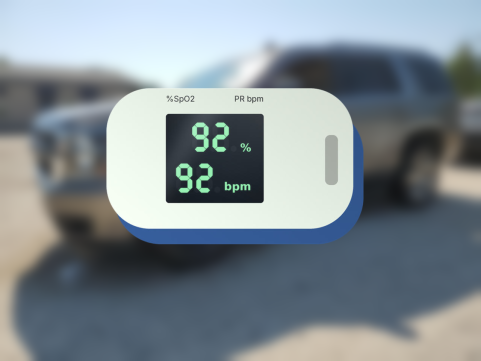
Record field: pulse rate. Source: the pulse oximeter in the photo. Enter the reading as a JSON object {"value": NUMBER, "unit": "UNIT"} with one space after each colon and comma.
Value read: {"value": 92, "unit": "bpm"}
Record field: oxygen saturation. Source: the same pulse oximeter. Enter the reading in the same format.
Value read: {"value": 92, "unit": "%"}
